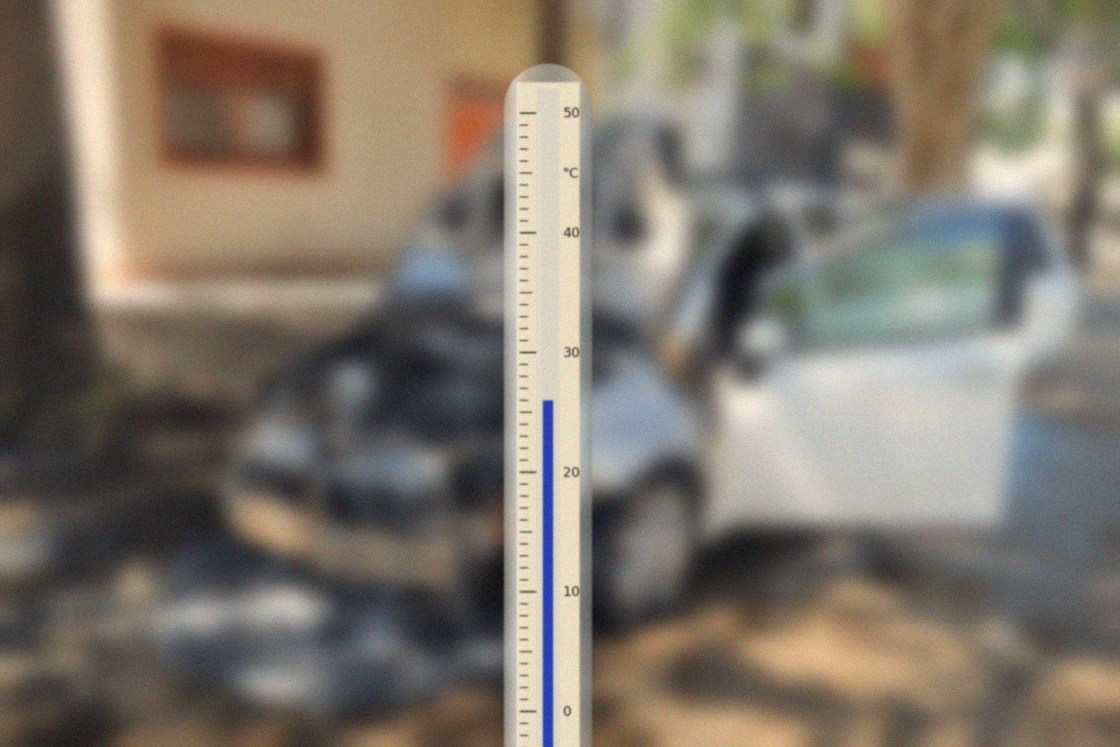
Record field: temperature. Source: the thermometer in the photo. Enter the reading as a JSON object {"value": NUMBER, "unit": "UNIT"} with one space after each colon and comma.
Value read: {"value": 26, "unit": "°C"}
